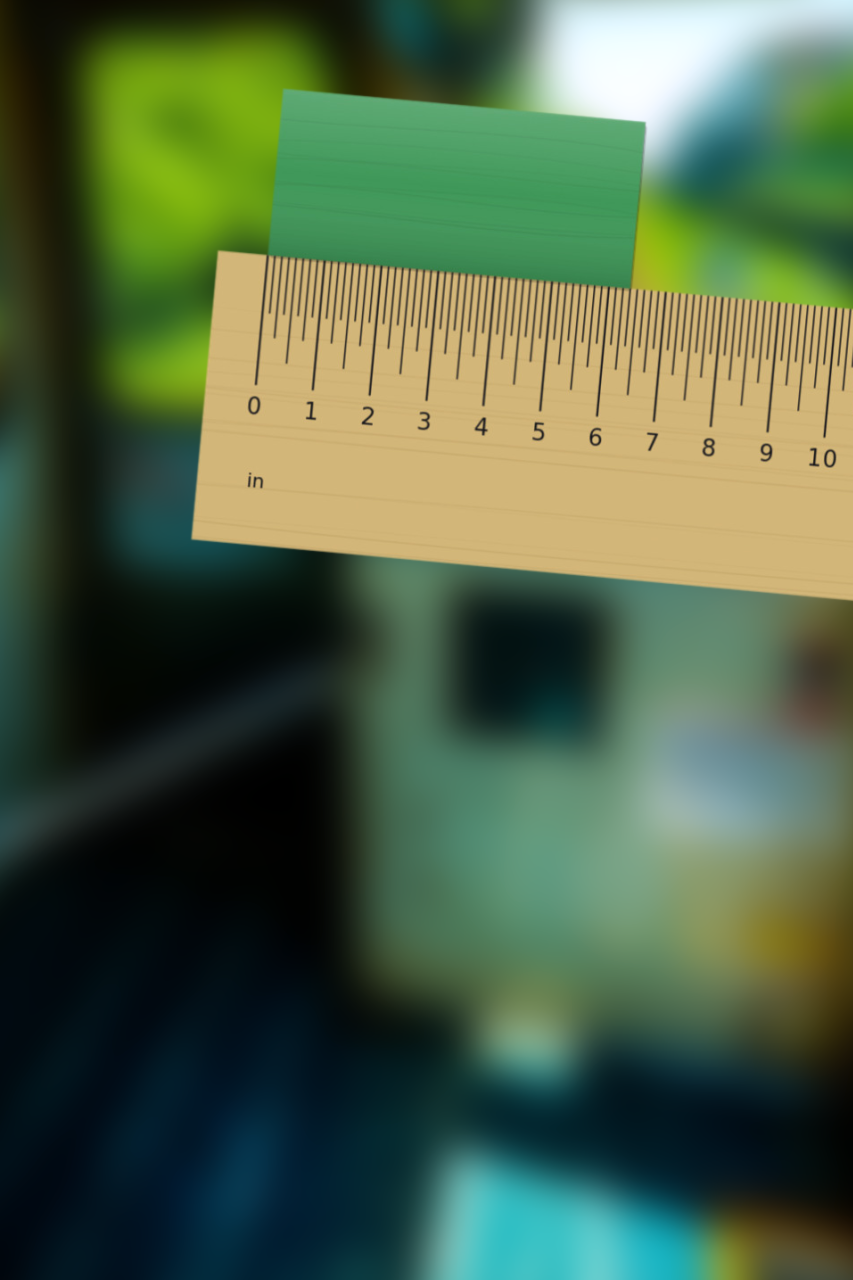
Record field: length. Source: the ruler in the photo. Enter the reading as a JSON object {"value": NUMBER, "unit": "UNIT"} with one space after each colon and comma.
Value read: {"value": 6.375, "unit": "in"}
